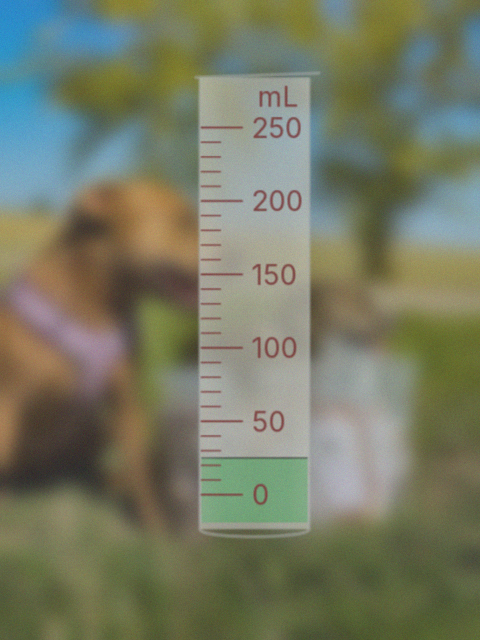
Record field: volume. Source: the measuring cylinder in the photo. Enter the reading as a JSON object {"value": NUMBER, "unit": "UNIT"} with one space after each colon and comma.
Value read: {"value": 25, "unit": "mL"}
